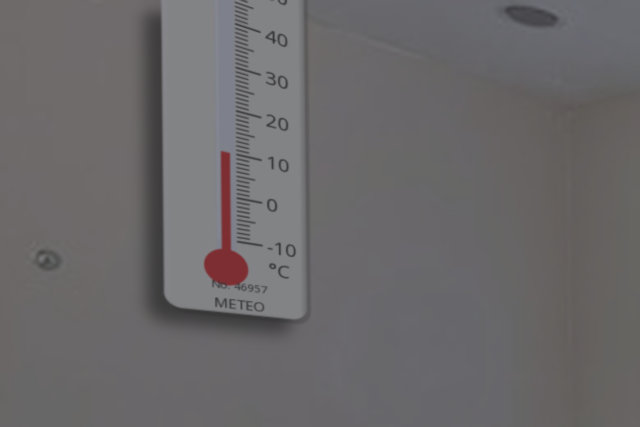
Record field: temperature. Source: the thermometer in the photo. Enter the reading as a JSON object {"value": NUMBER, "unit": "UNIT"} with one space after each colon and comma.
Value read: {"value": 10, "unit": "°C"}
